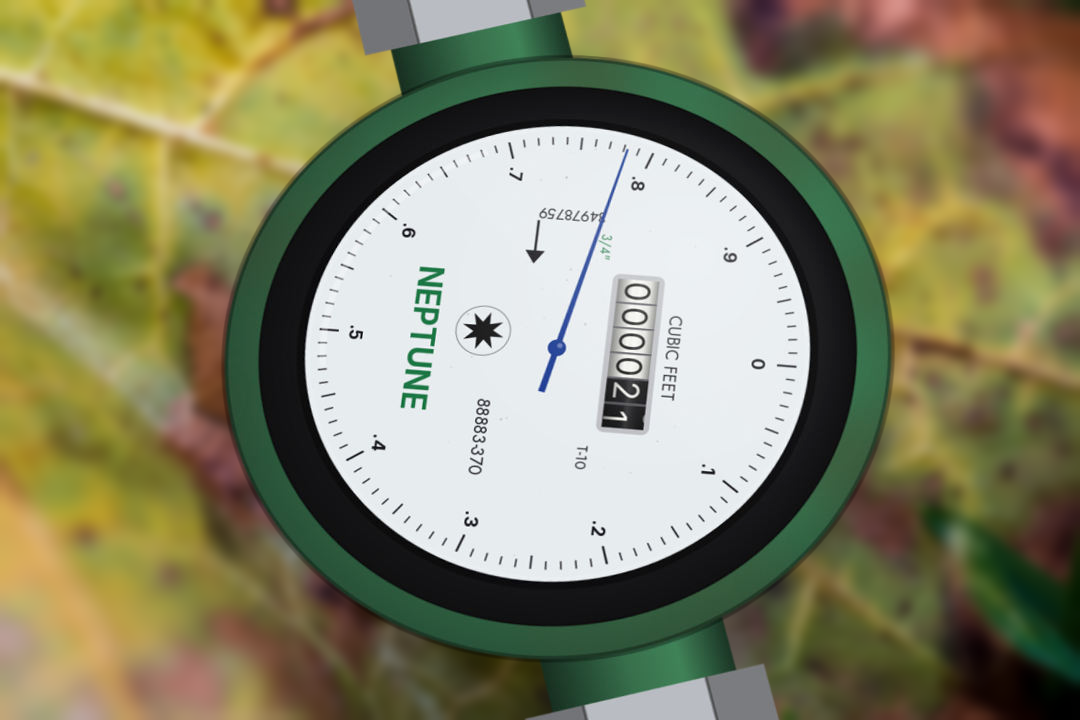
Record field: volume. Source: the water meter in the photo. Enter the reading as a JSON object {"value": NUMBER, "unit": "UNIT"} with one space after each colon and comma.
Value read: {"value": 20.78, "unit": "ft³"}
